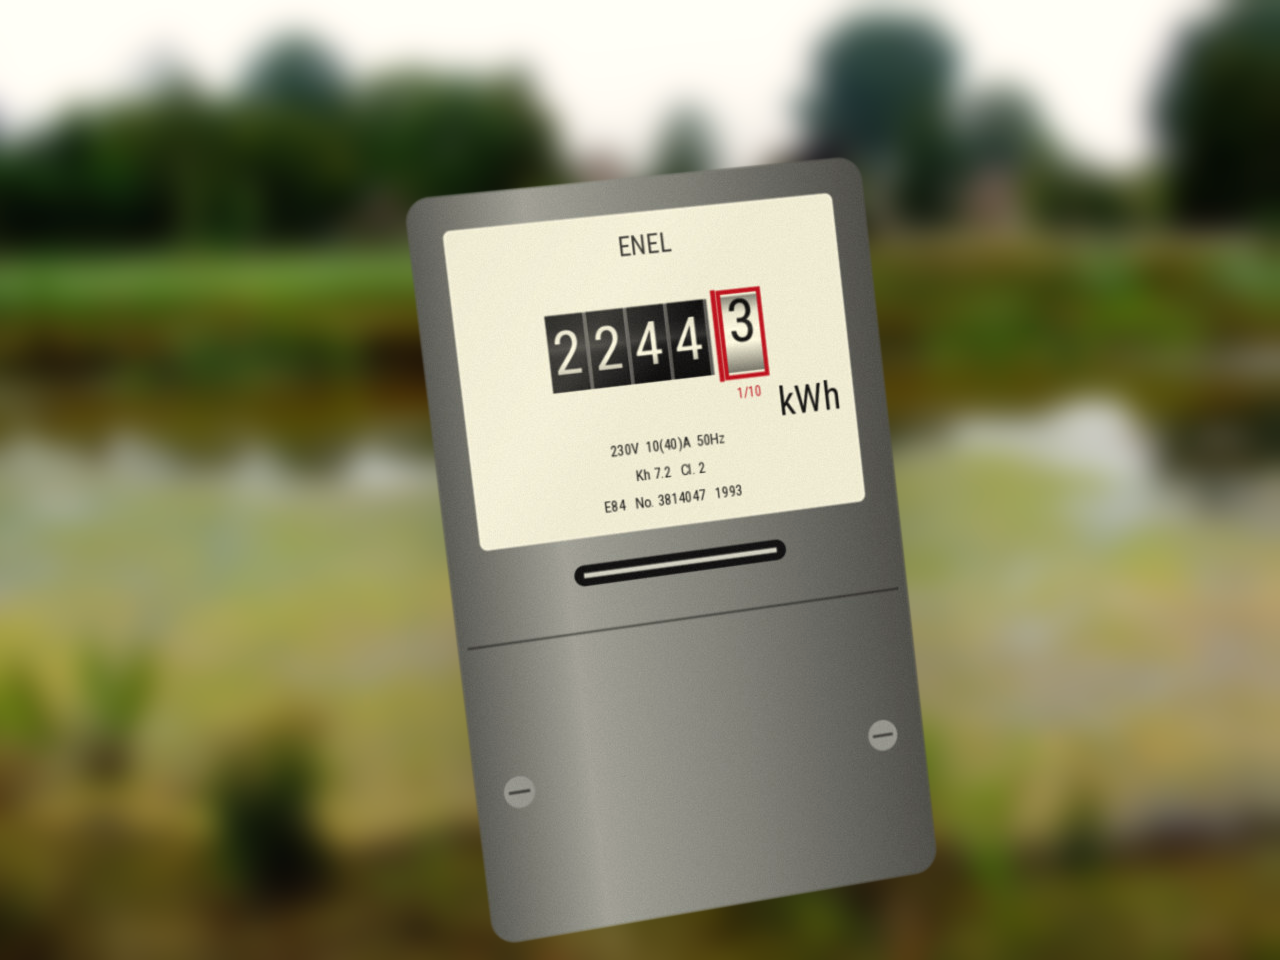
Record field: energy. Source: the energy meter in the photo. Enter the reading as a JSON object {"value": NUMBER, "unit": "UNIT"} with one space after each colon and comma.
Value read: {"value": 2244.3, "unit": "kWh"}
